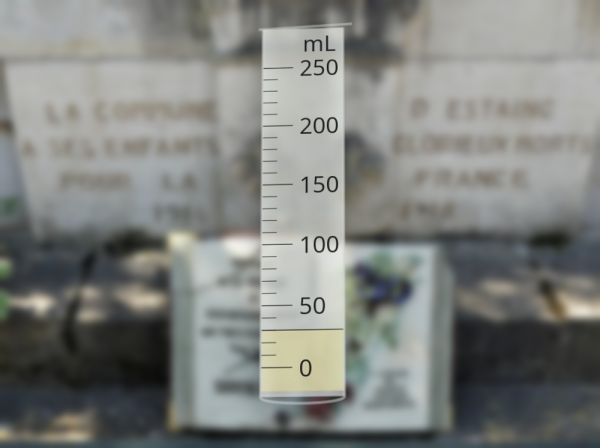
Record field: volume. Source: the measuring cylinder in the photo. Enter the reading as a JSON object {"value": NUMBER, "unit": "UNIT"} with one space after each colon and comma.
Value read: {"value": 30, "unit": "mL"}
